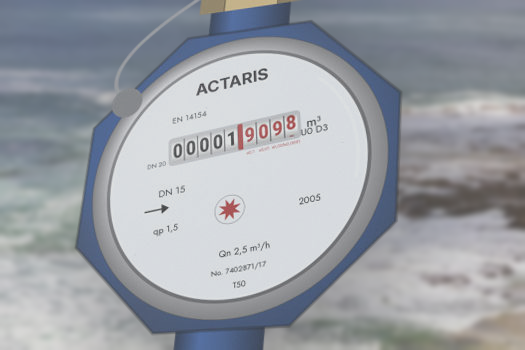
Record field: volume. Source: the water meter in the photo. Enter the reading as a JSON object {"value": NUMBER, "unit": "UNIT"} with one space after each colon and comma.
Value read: {"value": 1.9098, "unit": "m³"}
